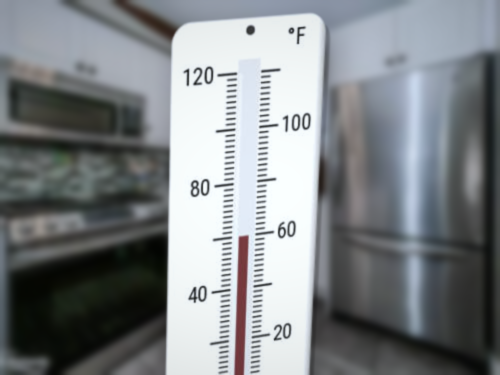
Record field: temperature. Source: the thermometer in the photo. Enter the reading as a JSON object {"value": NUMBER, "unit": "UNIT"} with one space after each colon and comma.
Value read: {"value": 60, "unit": "°F"}
